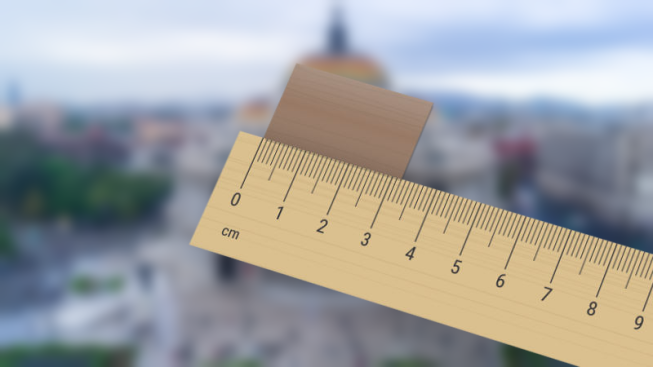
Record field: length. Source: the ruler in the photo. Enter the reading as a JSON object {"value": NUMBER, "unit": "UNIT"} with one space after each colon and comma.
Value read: {"value": 3.2, "unit": "cm"}
